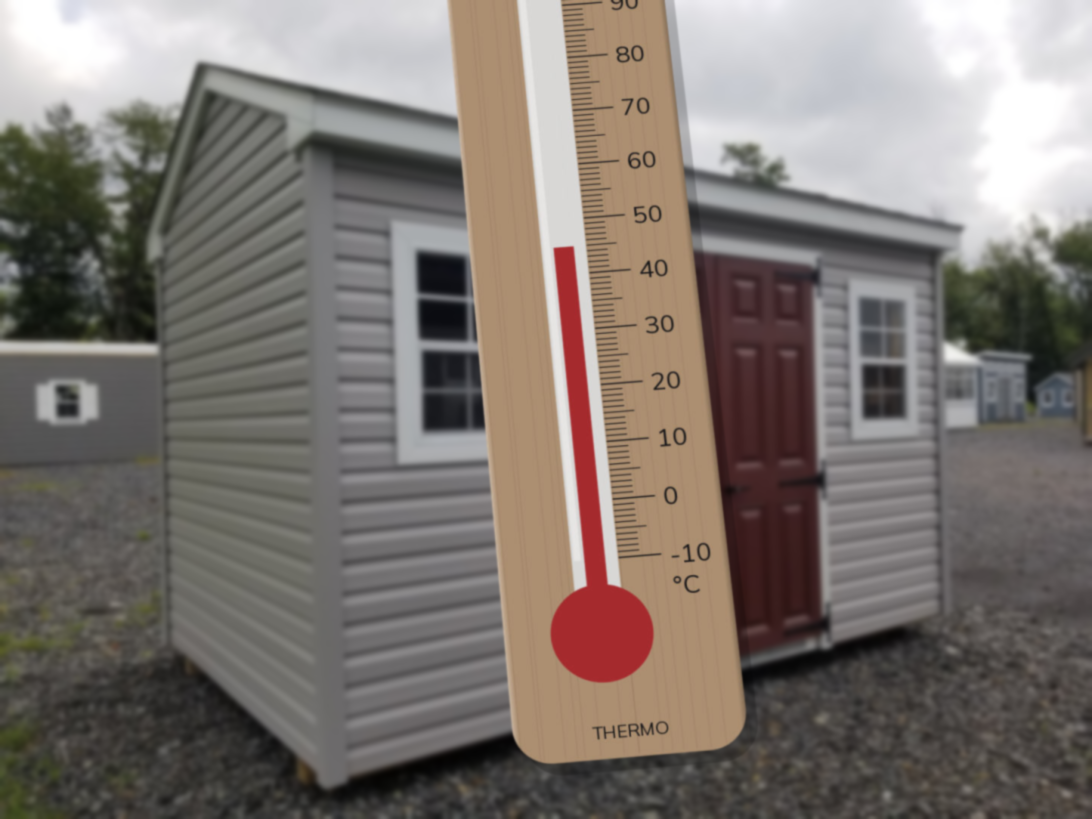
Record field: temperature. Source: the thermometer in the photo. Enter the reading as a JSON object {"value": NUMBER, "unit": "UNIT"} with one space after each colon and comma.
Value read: {"value": 45, "unit": "°C"}
